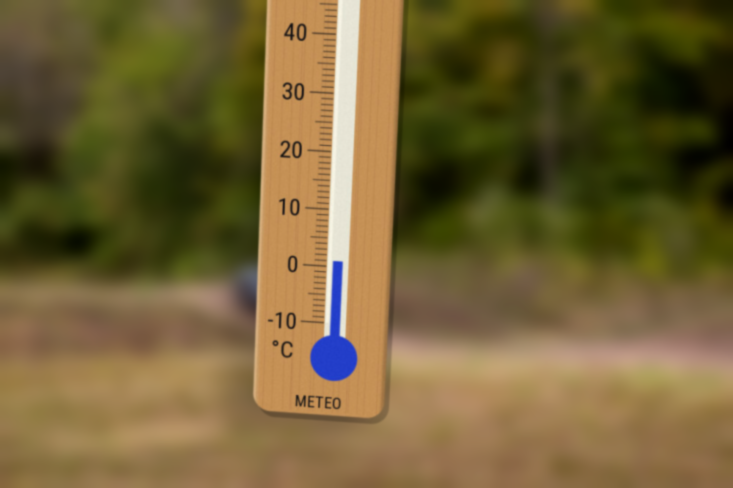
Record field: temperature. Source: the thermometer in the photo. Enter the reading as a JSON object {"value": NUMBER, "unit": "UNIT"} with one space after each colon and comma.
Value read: {"value": 1, "unit": "°C"}
